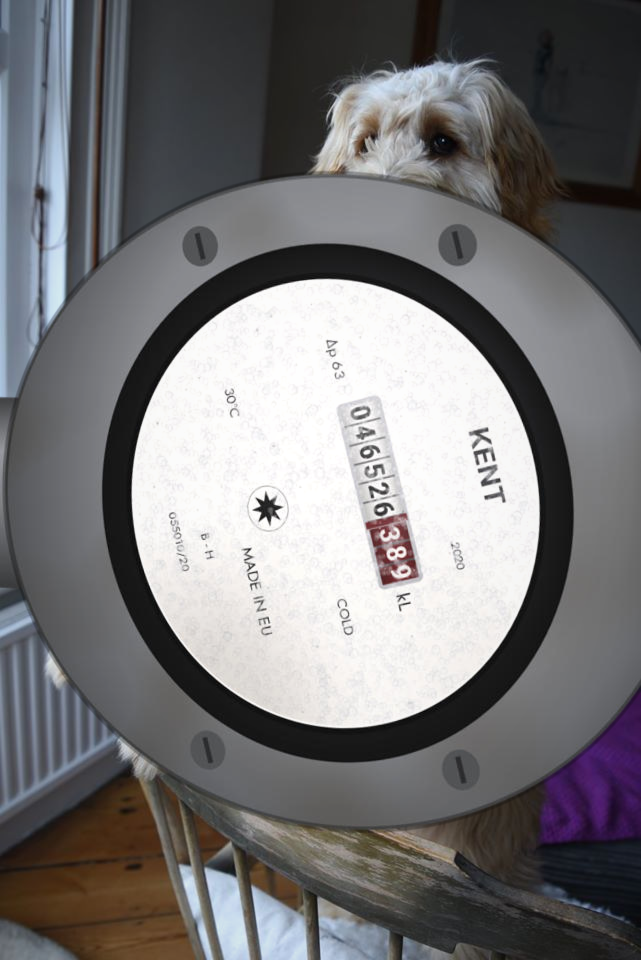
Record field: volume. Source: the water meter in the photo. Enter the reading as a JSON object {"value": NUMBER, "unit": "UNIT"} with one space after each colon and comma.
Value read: {"value": 46526.389, "unit": "kL"}
